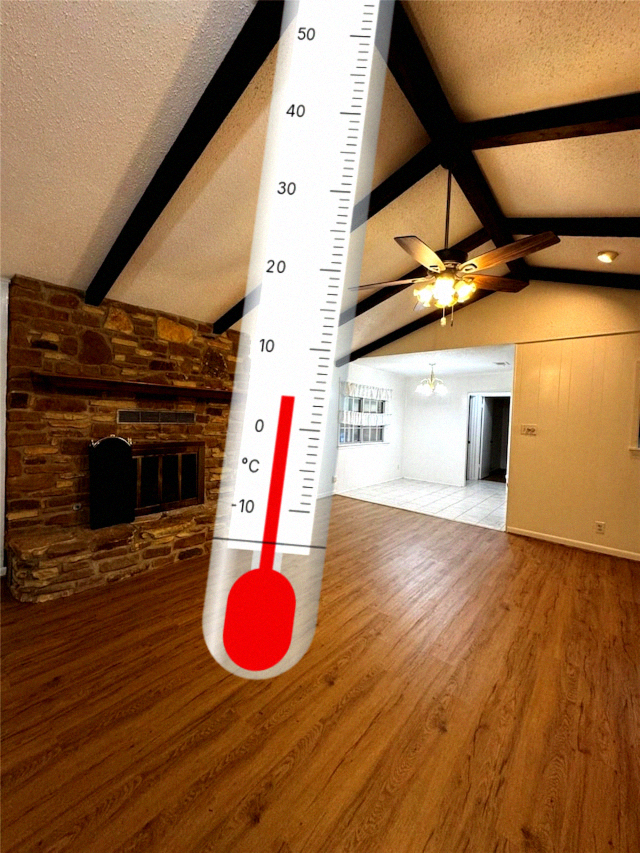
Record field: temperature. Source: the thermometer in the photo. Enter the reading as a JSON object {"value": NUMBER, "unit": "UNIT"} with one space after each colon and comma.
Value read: {"value": 4, "unit": "°C"}
